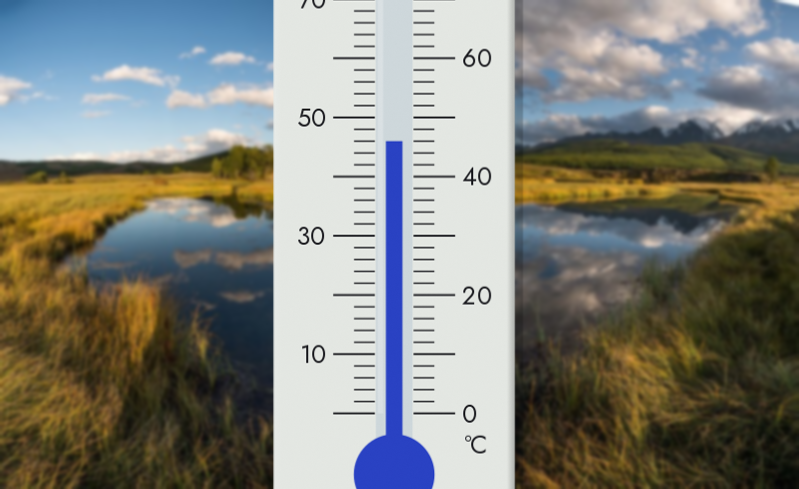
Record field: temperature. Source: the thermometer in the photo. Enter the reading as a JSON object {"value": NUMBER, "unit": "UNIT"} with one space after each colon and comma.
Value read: {"value": 46, "unit": "°C"}
